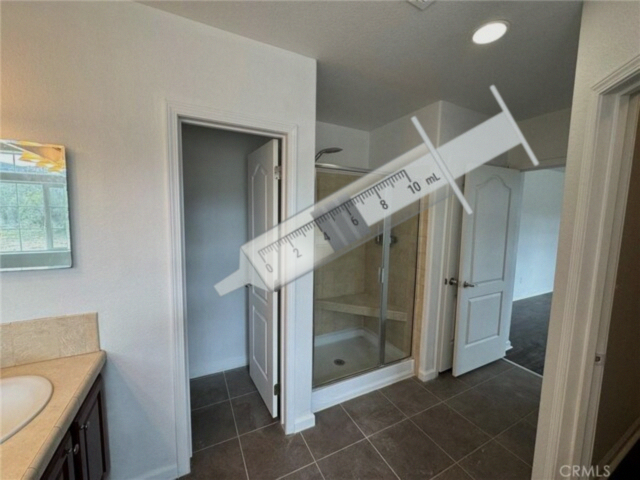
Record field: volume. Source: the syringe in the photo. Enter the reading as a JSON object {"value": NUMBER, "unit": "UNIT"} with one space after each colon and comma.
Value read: {"value": 4, "unit": "mL"}
